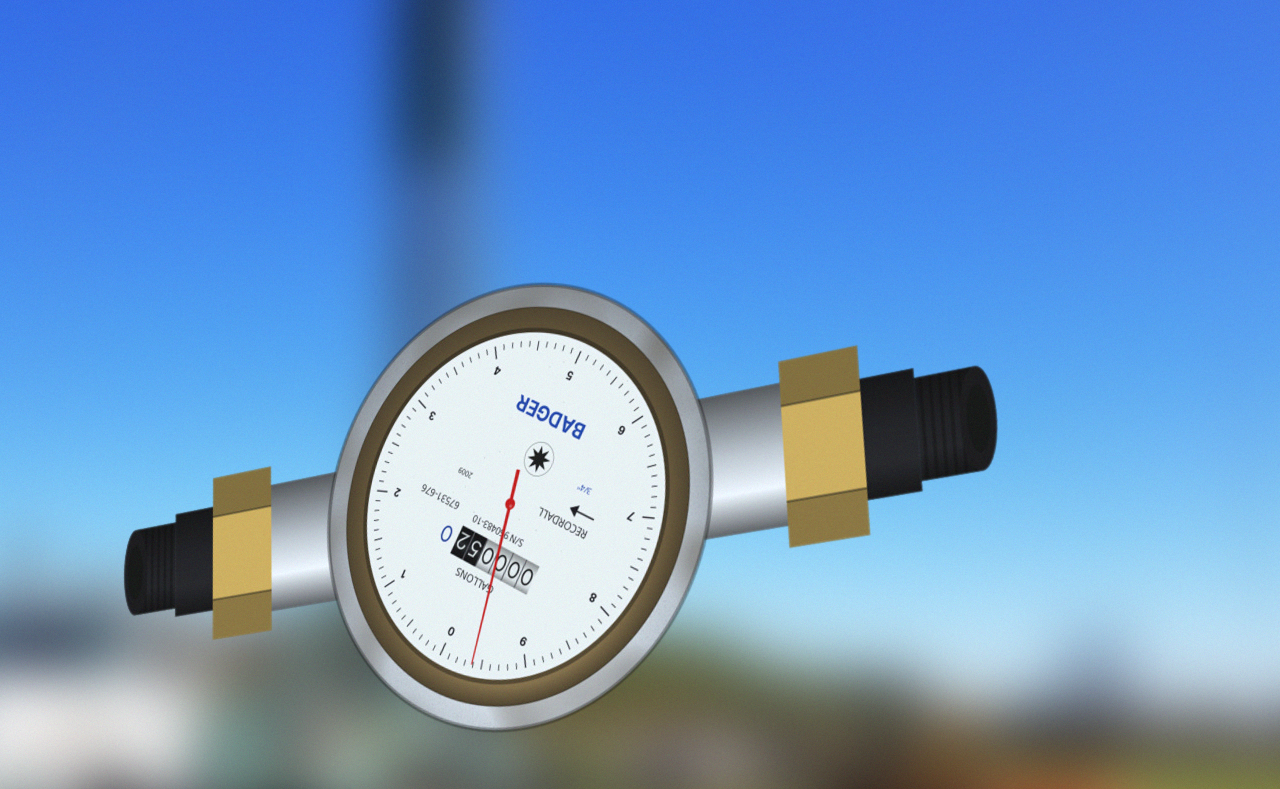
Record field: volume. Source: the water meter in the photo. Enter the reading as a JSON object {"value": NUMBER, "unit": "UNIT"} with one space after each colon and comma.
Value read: {"value": 519.6, "unit": "gal"}
